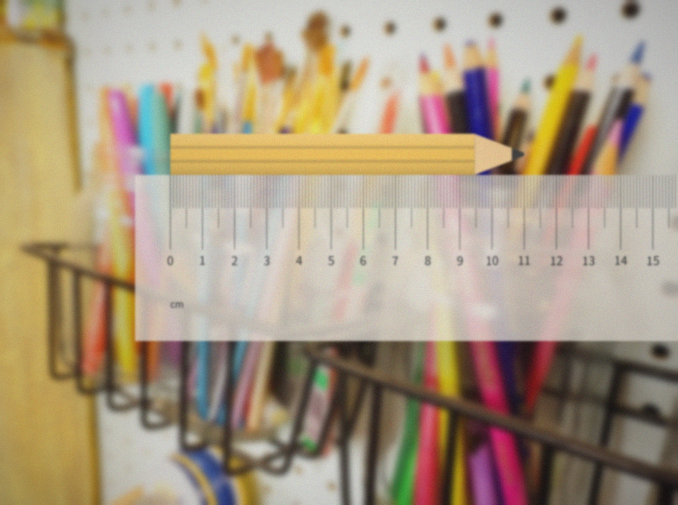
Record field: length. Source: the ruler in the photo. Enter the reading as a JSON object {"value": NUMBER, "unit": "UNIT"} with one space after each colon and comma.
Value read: {"value": 11, "unit": "cm"}
